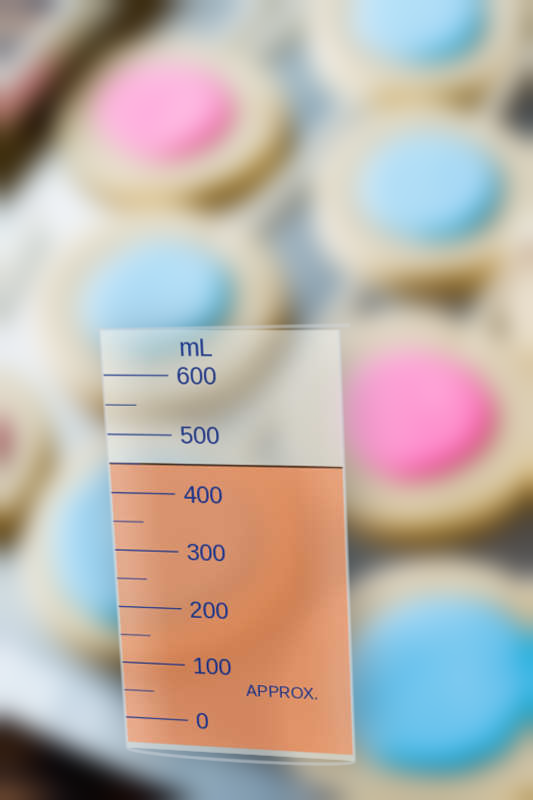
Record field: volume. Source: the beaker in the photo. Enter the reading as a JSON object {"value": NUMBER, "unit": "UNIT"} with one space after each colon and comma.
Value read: {"value": 450, "unit": "mL"}
